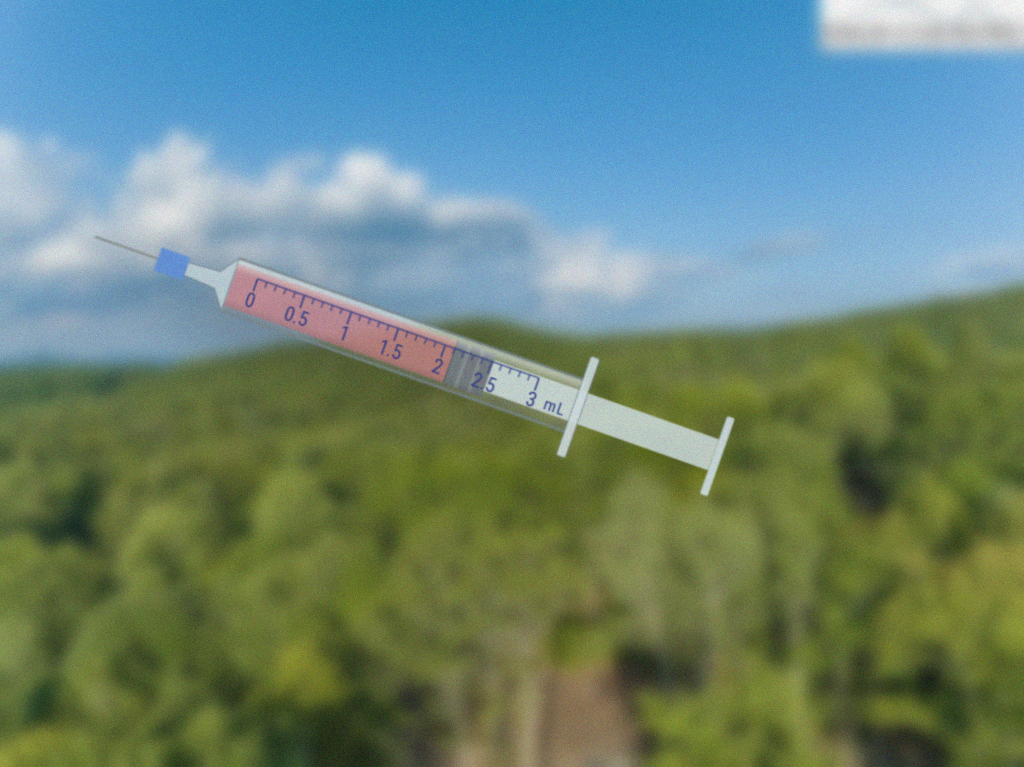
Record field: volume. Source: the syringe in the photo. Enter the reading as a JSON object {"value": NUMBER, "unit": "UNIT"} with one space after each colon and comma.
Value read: {"value": 2.1, "unit": "mL"}
